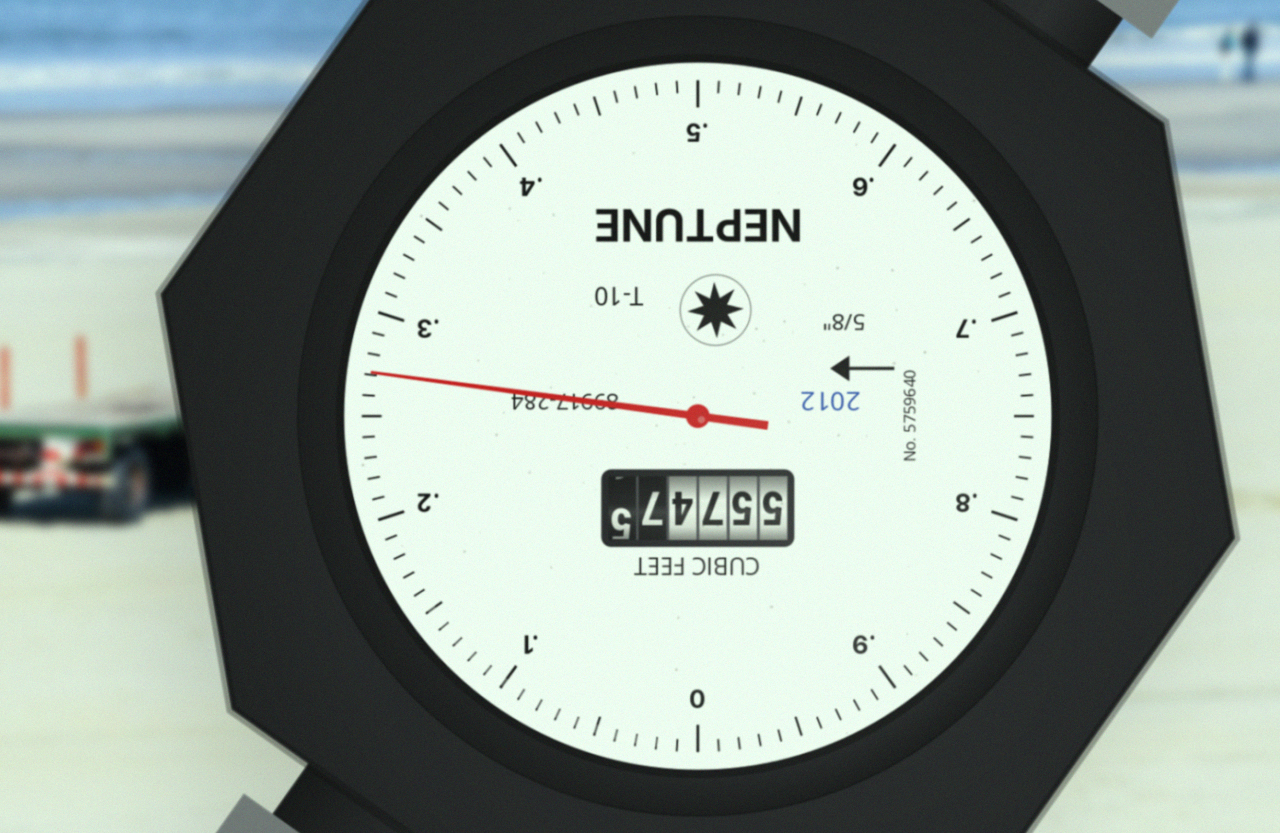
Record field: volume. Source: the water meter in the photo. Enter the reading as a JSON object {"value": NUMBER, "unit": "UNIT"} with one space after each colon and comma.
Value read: {"value": 557475.27, "unit": "ft³"}
